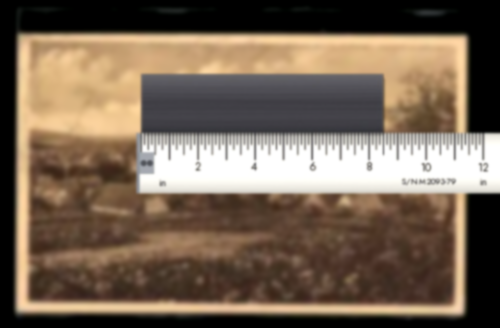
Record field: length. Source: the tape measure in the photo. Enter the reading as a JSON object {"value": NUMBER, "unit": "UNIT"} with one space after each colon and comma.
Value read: {"value": 8.5, "unit": "in"}
